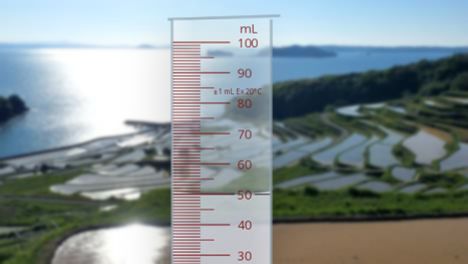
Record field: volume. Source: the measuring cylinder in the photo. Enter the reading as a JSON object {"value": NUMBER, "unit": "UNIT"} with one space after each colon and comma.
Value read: {"value": 50, "unit": "mL"}
